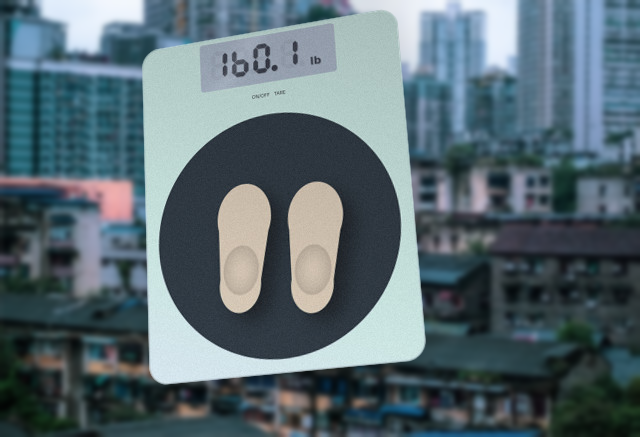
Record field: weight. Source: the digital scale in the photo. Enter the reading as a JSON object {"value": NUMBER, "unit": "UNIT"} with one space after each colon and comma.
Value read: {"value": 160.1, "unit": "lb"}
